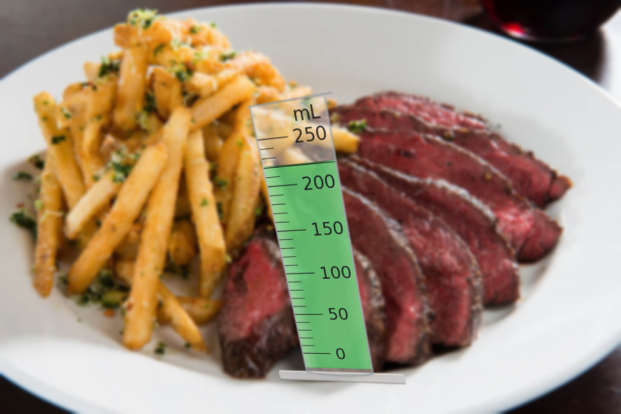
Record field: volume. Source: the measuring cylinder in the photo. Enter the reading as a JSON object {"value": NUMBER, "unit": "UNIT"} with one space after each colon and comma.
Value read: {"value": 220, "unit": "mL"}
